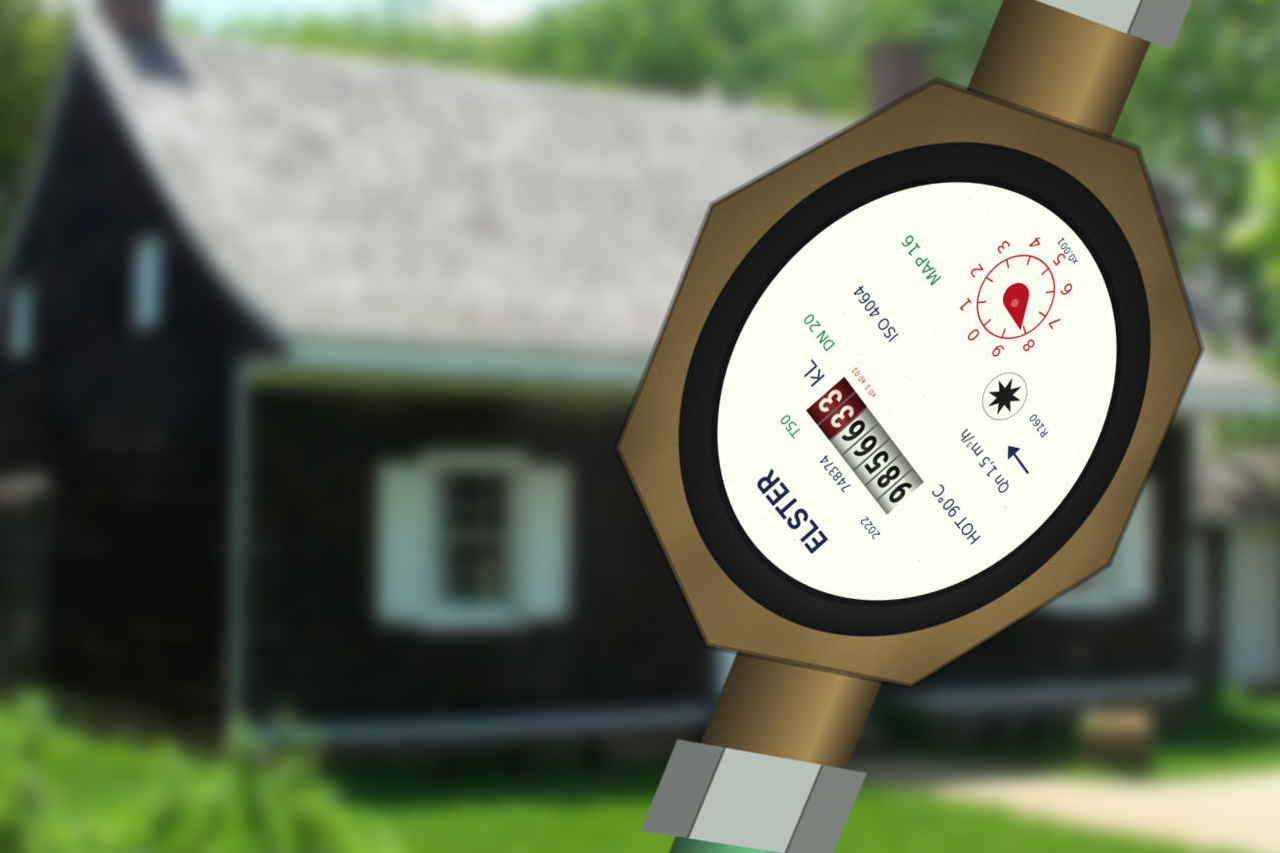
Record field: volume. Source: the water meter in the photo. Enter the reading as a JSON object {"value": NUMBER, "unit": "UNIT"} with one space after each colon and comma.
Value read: {"value": 98566.338, "unit": "kL"}
